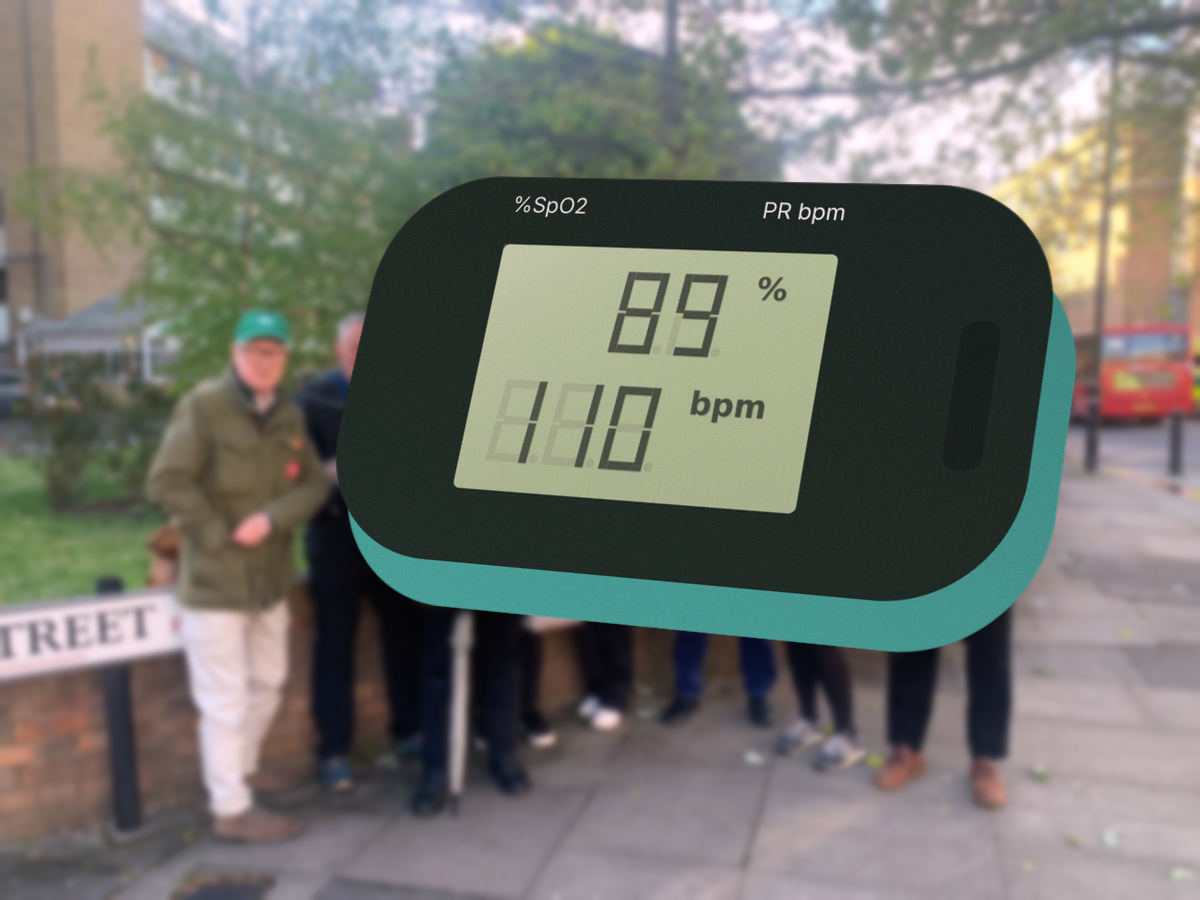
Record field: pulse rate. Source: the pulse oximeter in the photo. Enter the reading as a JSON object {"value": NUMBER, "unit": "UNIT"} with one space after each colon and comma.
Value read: {"value": 110, "unit": "bpm"}
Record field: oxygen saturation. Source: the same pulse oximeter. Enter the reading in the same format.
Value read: {"value": 89, "unit": "%"}
